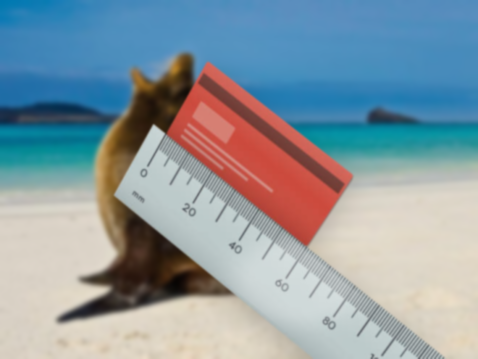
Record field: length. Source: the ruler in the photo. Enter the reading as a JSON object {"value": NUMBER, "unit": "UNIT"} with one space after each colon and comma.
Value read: {"value": 60, "unit": "mm"}
